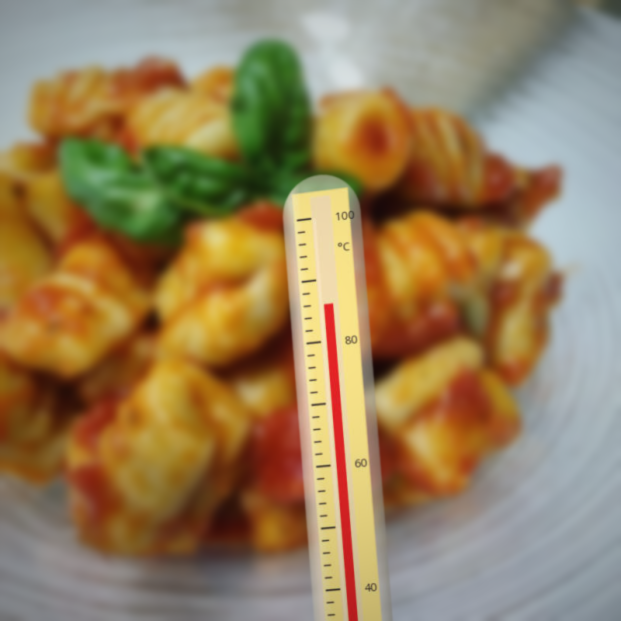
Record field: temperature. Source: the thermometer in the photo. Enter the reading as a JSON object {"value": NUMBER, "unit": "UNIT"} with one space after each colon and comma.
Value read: {"value": 86, "unit": "°C"}
